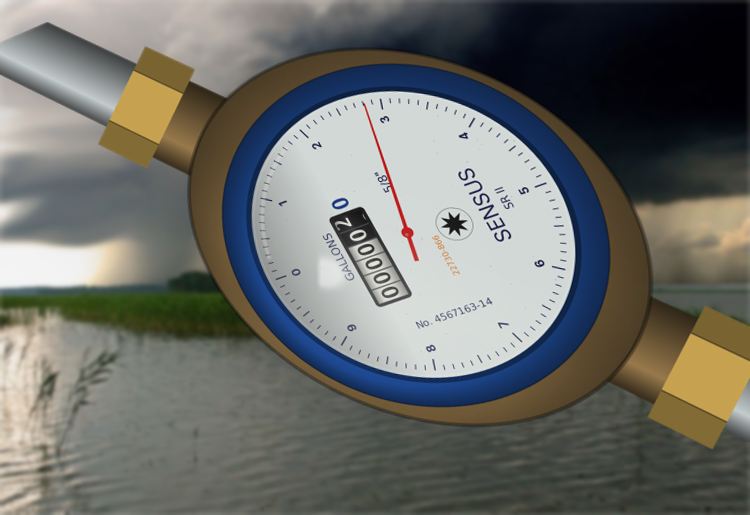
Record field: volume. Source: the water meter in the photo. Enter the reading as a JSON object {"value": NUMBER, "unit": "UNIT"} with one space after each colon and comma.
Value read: {"value": 22.8, "unit": "gal"}
